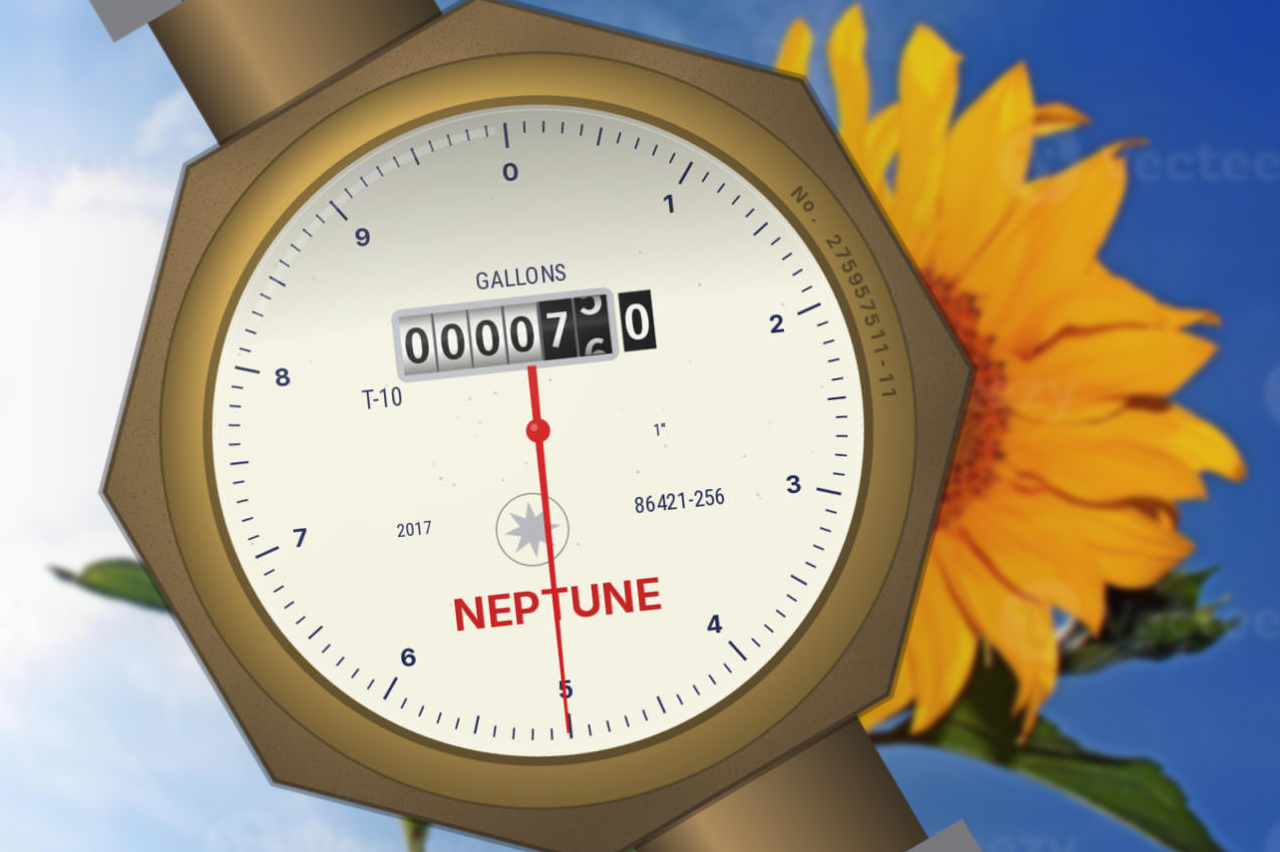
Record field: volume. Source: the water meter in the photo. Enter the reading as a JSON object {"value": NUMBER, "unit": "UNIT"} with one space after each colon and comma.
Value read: {"value": 755.0, "unit": "gal"}
